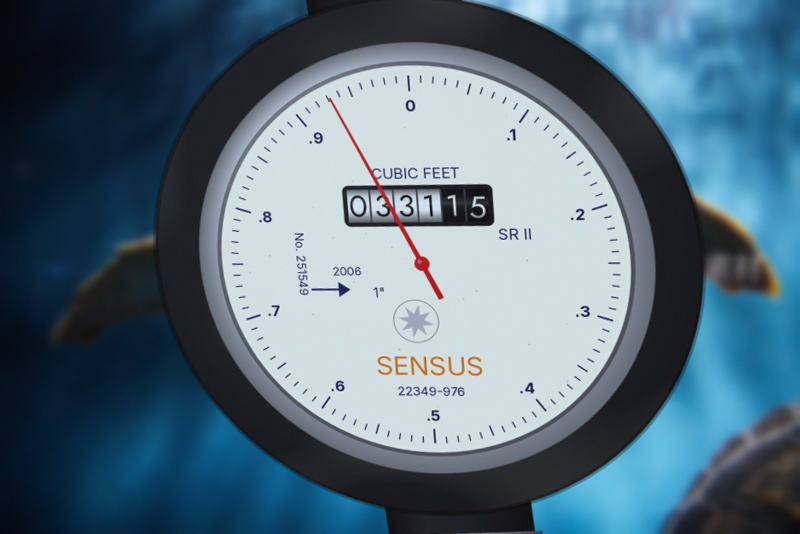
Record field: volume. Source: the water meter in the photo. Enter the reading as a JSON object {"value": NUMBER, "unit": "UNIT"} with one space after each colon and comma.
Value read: {"value": 33114.93, "unit": "ft³"}
